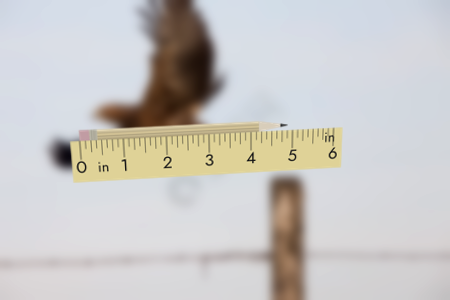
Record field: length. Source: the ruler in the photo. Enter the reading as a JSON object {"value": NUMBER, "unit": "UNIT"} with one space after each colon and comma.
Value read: {"value": 4.875, "unit": "in"}
